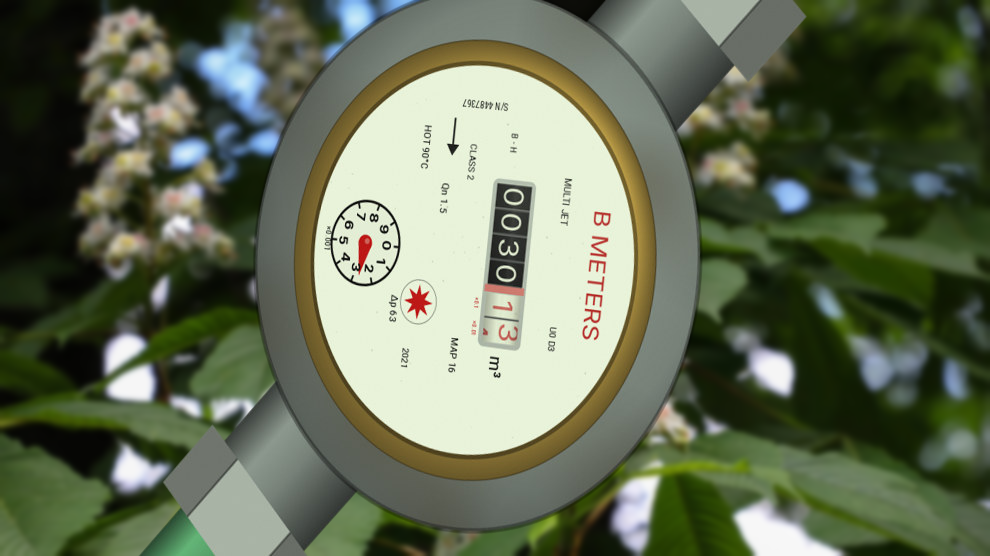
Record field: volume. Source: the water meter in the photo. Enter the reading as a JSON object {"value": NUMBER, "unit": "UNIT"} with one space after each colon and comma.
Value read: {"value": 30.132, "unit": "m³"}
